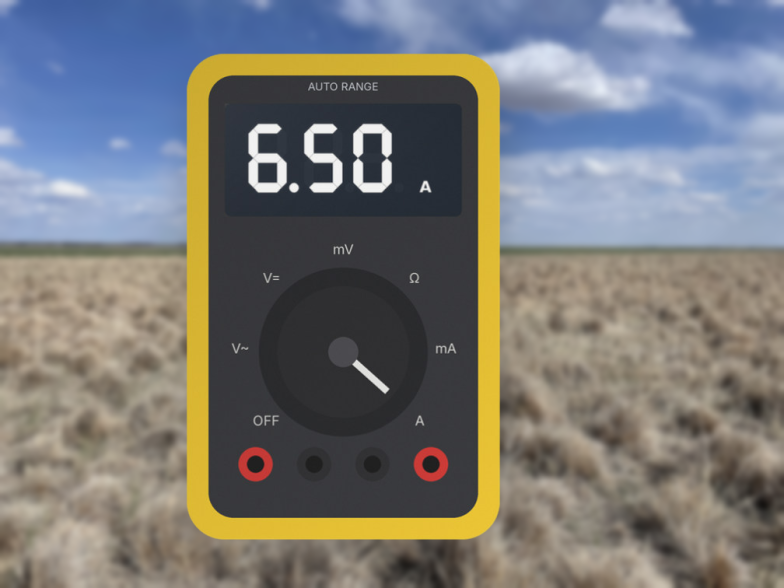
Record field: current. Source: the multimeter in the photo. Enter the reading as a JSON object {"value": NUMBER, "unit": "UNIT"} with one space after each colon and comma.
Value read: {"value": 6.50, "unit": "A"}
